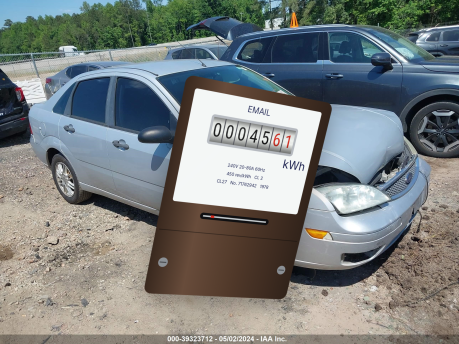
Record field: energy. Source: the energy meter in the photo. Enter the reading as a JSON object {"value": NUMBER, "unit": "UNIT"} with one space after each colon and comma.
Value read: {"value": 45.61, "unit": "kWh"}
